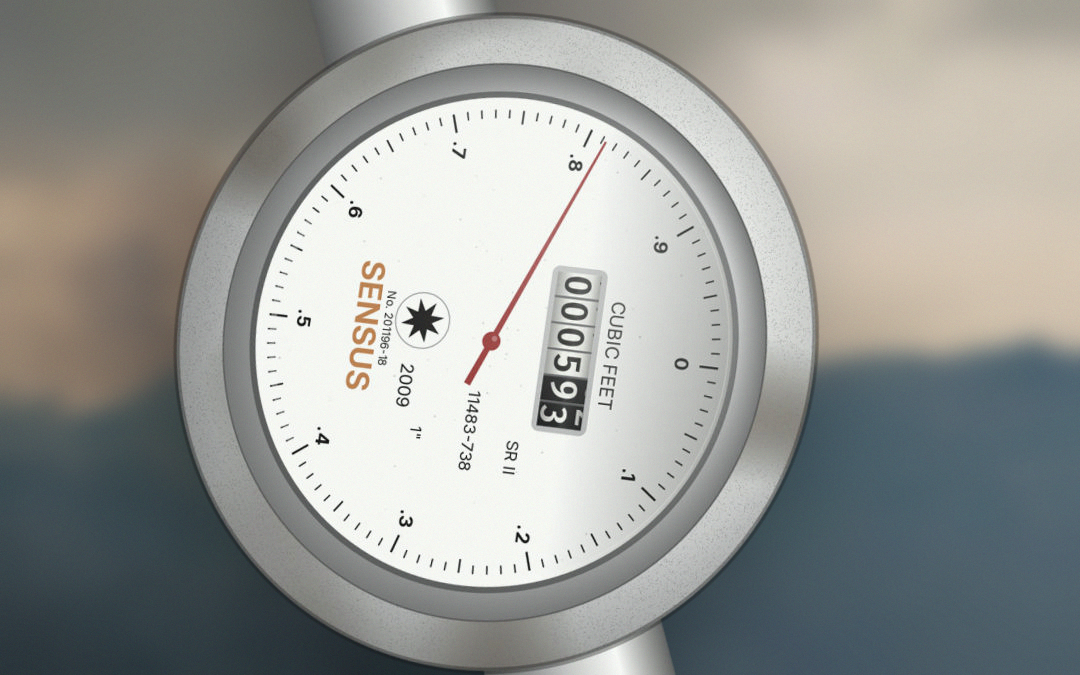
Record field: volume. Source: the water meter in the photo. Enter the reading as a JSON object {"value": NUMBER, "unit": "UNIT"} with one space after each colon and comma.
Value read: {"value": 592.81, "unit": "ft³"}
